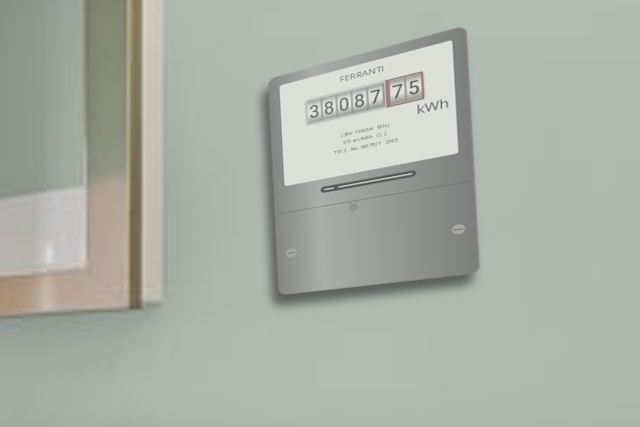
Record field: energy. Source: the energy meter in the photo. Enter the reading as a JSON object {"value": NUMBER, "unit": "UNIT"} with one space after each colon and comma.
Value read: {"value": 38087.75, "unit": "kWh"}
